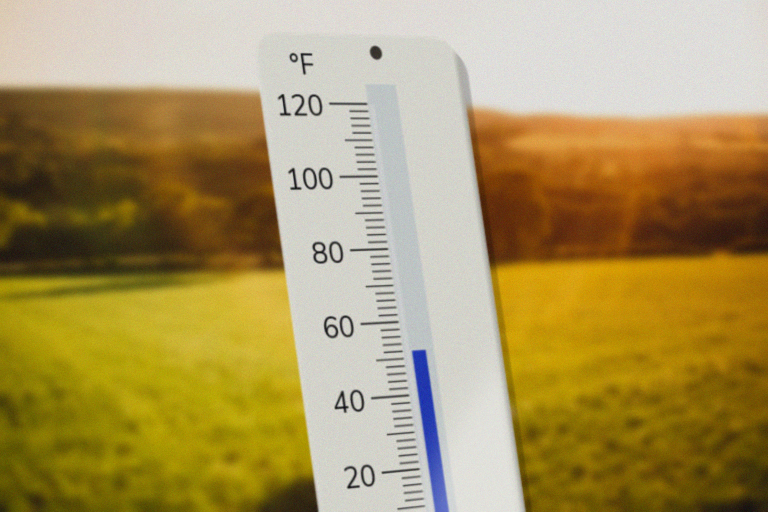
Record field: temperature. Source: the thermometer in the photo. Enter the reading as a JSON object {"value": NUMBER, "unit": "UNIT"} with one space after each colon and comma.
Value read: {"value": 52, "unit": "°F"}
